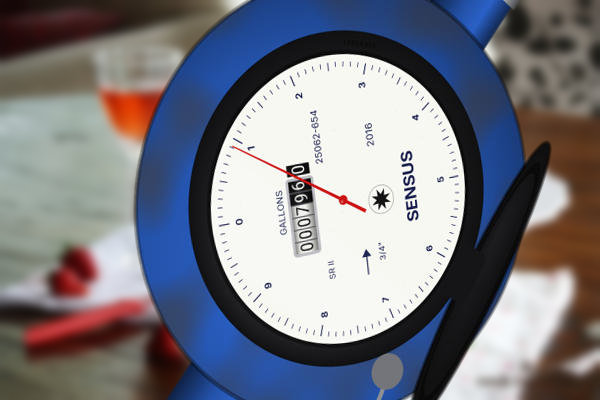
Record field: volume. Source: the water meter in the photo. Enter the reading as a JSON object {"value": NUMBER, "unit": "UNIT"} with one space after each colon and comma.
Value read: {"value": 7960.9, "unit": "gal"}
